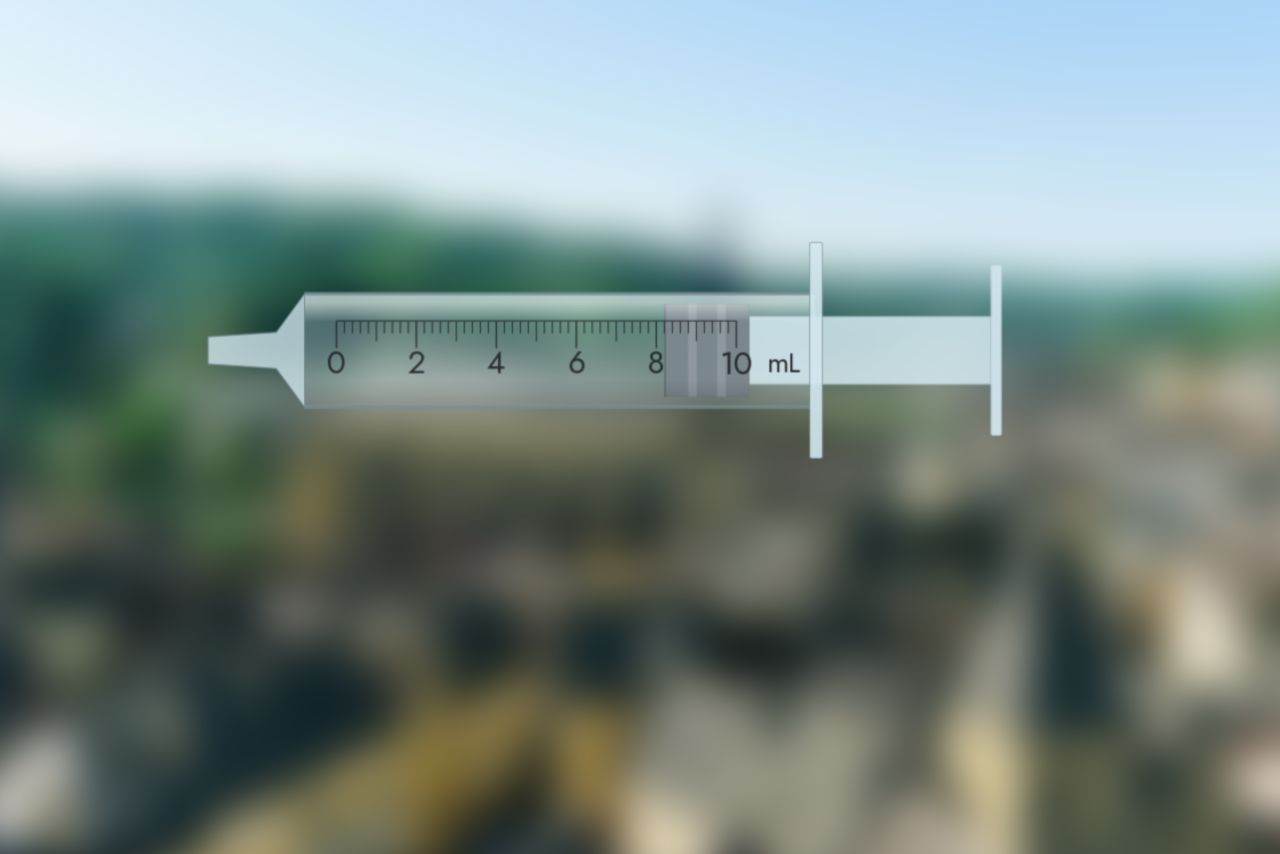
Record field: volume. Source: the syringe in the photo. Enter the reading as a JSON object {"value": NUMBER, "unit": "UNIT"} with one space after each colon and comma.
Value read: {"value": 8.2, "unit": "mL"}
